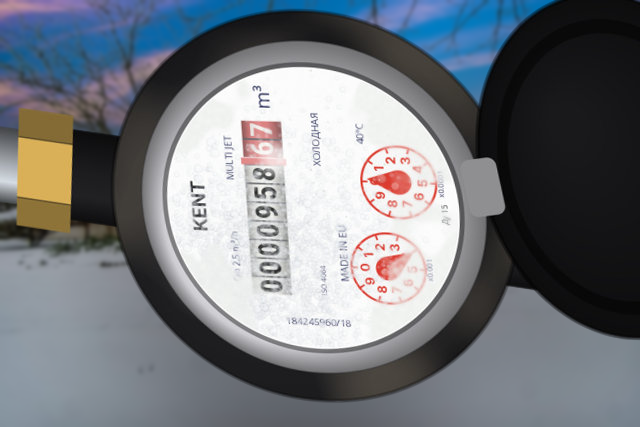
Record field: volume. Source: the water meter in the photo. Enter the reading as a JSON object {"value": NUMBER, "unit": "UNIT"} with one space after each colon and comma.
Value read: {"value": 958.6740, "unit": "m³"}
